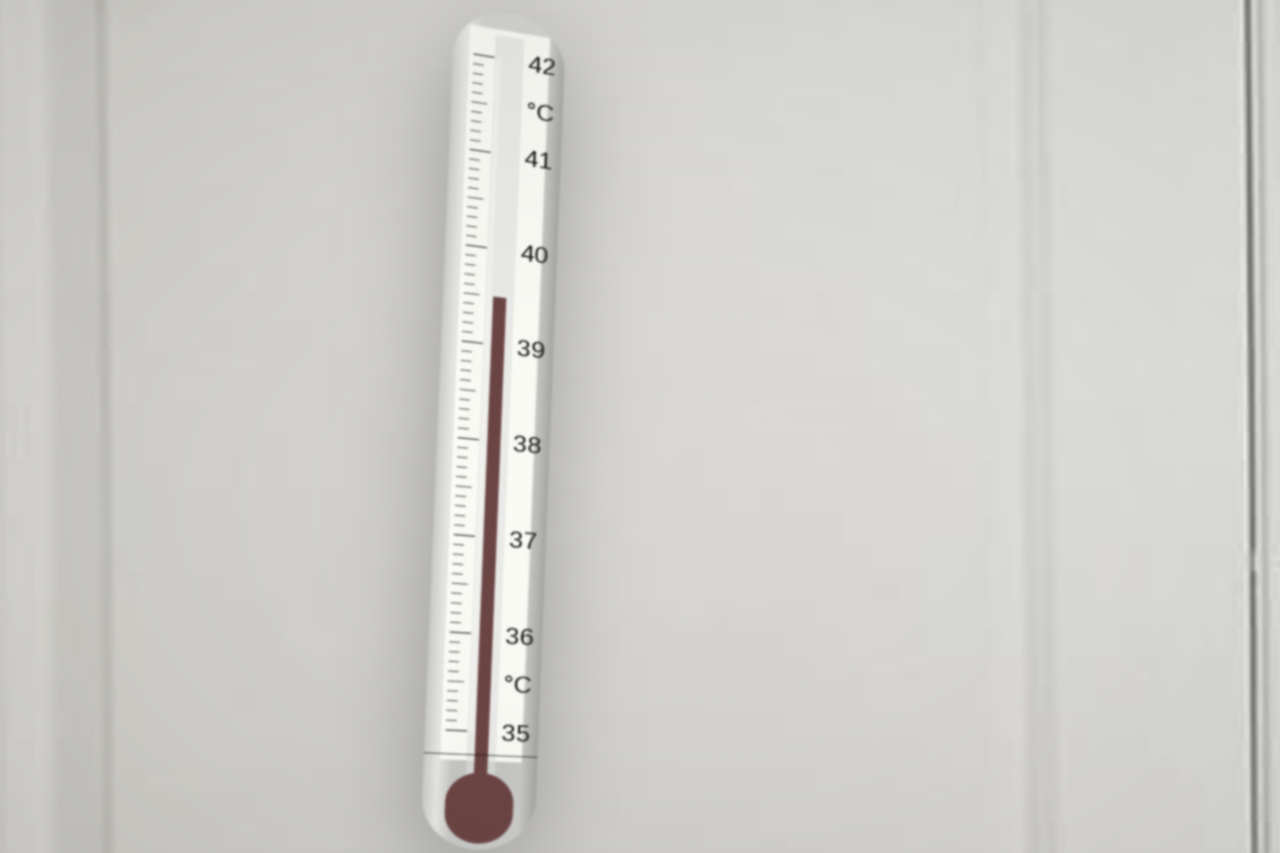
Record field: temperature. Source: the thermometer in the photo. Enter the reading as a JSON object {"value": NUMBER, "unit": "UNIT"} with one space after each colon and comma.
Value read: {"value": 39.5, "unit": "°C"}
